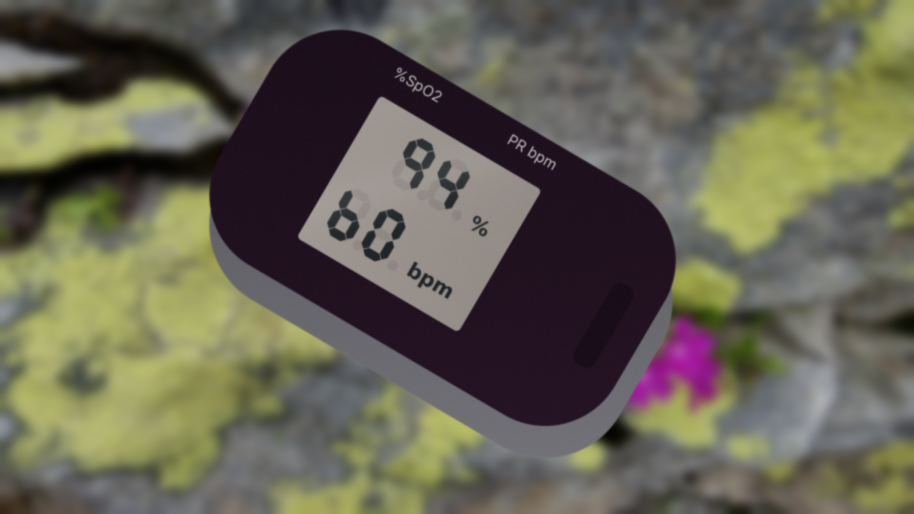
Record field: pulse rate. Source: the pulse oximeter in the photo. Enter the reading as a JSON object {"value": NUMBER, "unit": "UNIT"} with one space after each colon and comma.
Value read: {"value": 60, "unit": "bpm"}
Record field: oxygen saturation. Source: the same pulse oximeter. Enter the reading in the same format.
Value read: {"value": 94, "unit": "%"}
